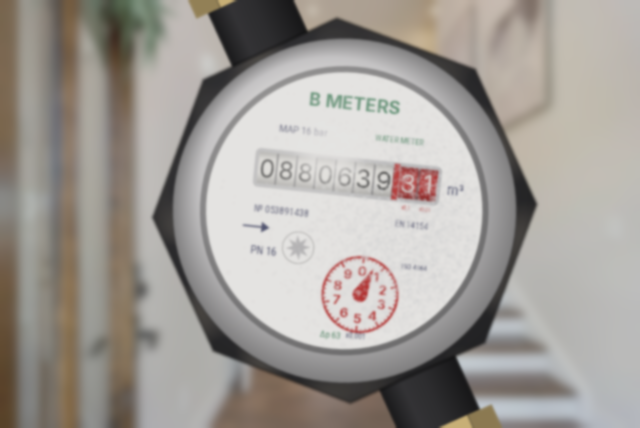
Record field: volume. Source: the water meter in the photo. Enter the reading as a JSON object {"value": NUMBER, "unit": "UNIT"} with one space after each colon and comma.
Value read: {"value": 880639.310, "unit": "m³"}
